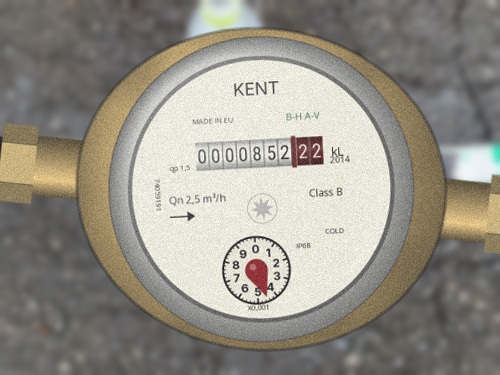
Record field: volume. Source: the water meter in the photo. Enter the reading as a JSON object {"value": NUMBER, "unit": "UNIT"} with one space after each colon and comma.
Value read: {"value": 852.224, "unit": "kL"}
